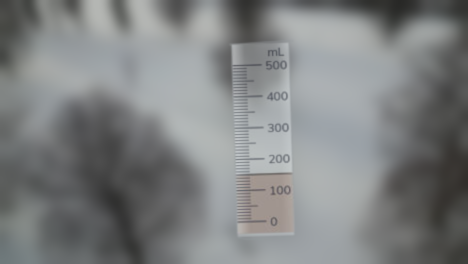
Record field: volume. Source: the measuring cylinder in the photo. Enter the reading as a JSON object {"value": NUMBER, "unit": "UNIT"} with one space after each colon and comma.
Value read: {"value": 150, "unit": "mL"}
